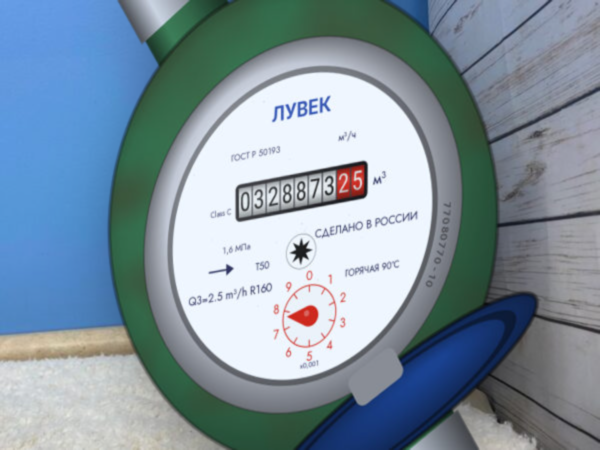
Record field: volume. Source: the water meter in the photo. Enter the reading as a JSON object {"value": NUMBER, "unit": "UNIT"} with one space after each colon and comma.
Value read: {"value": 328873.257, "unit": "m³"}
